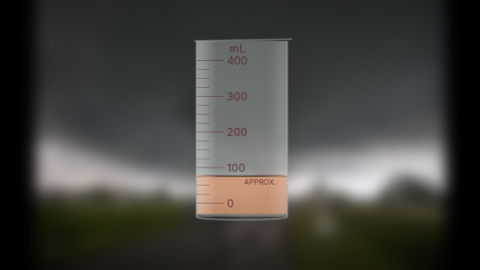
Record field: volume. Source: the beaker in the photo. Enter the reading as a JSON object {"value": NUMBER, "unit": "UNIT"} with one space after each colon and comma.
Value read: {"value": 75, "unit": "mL"}
